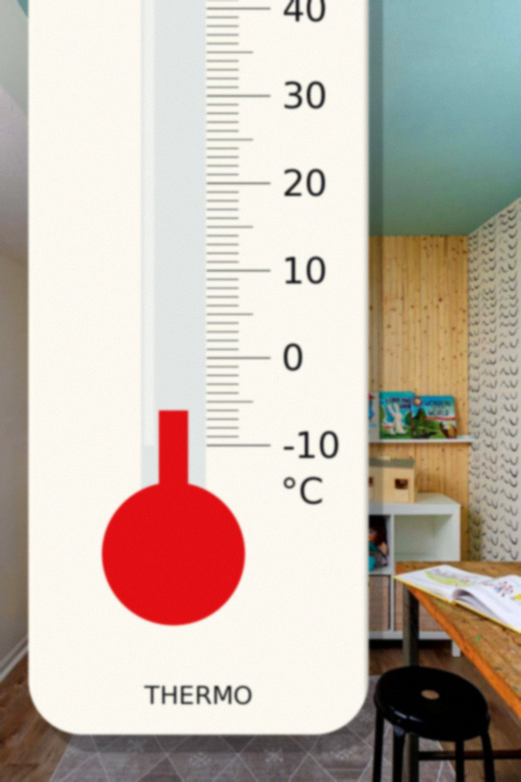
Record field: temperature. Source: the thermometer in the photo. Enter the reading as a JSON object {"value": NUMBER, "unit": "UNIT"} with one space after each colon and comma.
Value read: {"value": -6, "unit": "°C"}
